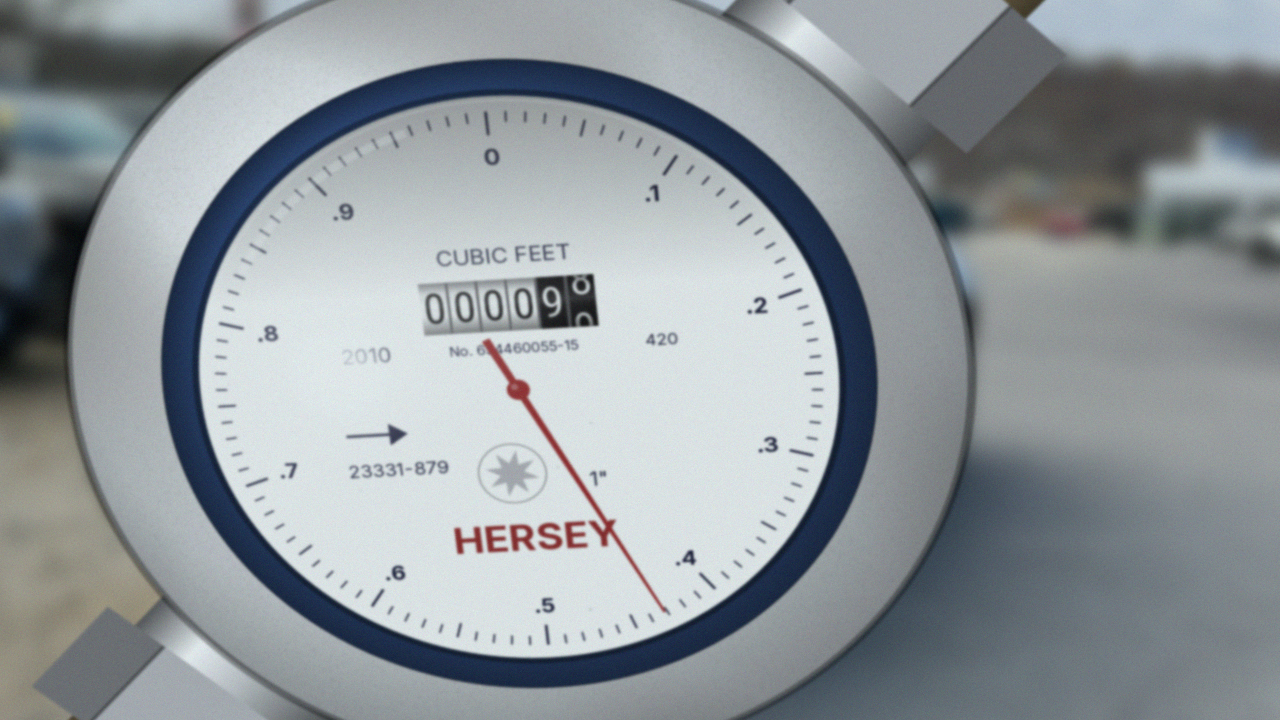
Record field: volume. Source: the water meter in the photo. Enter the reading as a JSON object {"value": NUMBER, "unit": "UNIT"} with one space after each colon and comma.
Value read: {"value": 98.43, "unit": "ft³"}
